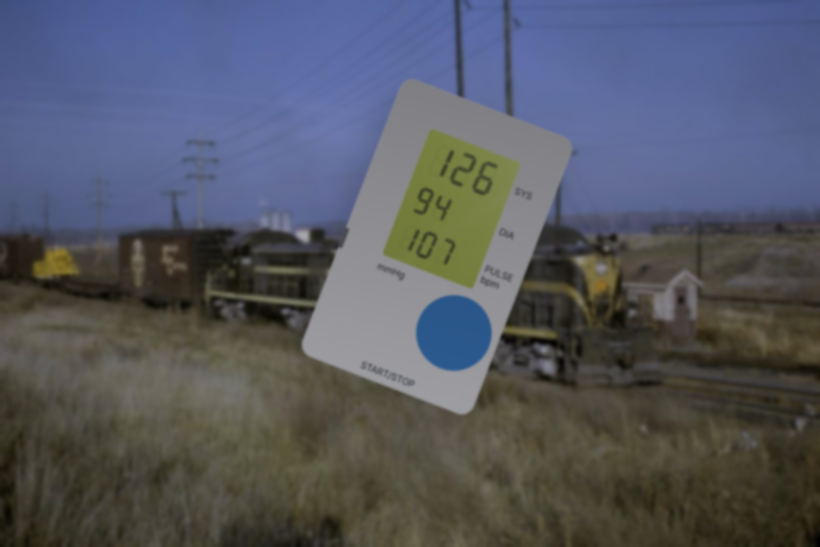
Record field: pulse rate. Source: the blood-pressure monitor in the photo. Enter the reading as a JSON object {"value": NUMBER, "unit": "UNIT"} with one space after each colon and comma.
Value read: {"value": 107, "unit": "bpm"}
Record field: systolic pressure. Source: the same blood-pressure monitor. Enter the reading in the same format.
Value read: {"value": 126, "unit": "mmHg"}
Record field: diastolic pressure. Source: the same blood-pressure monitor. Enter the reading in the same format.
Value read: {"value": 94, "unit": "mmHg"}
